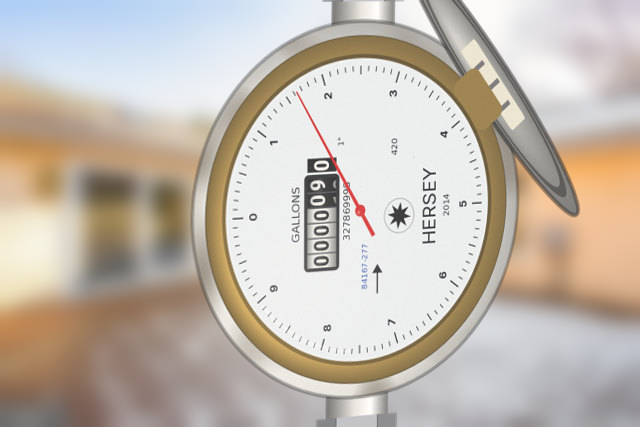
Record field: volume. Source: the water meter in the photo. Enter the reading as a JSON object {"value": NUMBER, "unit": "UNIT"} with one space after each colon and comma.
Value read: {"value": 91.6, "unit": "gal"}
